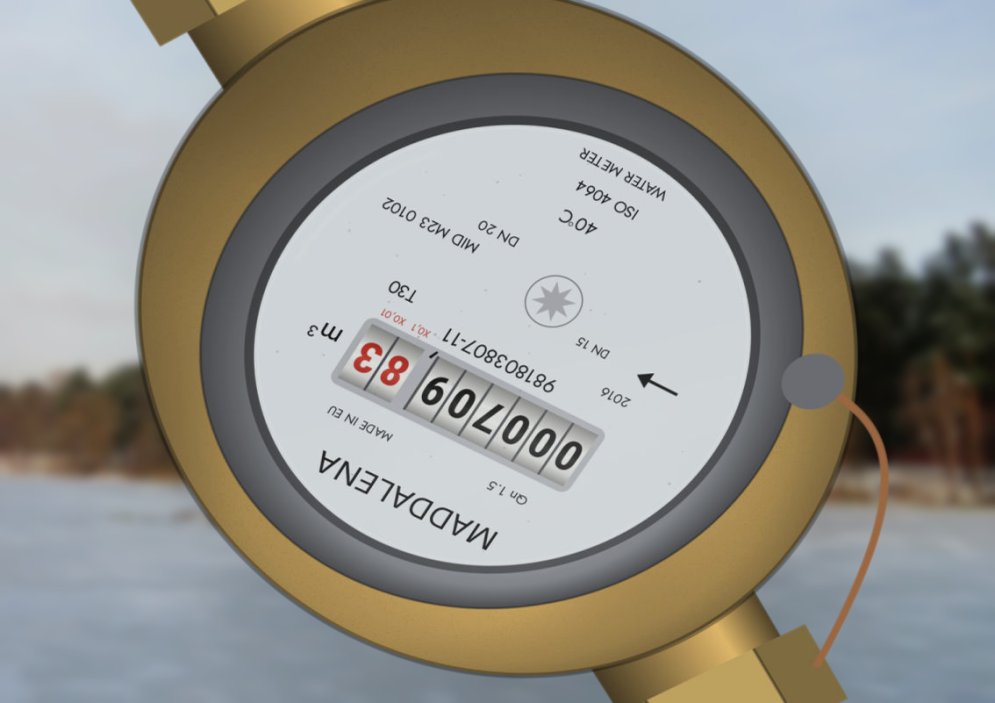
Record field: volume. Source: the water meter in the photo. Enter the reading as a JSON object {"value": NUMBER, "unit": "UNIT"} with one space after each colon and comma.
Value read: {"value": 709.83, "unit": "m³"}
